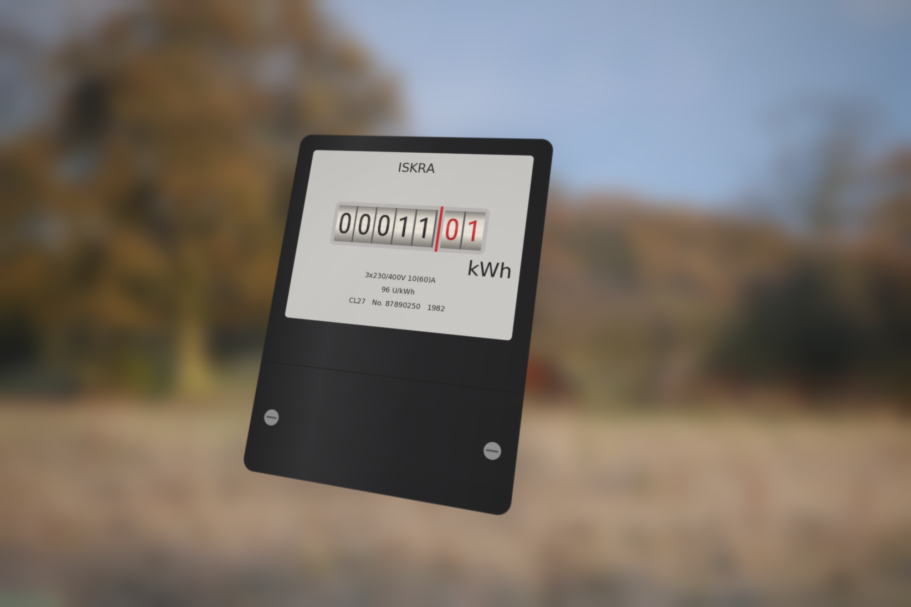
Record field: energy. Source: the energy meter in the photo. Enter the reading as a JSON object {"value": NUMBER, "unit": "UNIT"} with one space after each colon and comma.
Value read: {"value": 11.01, "unit": "kWh"}
